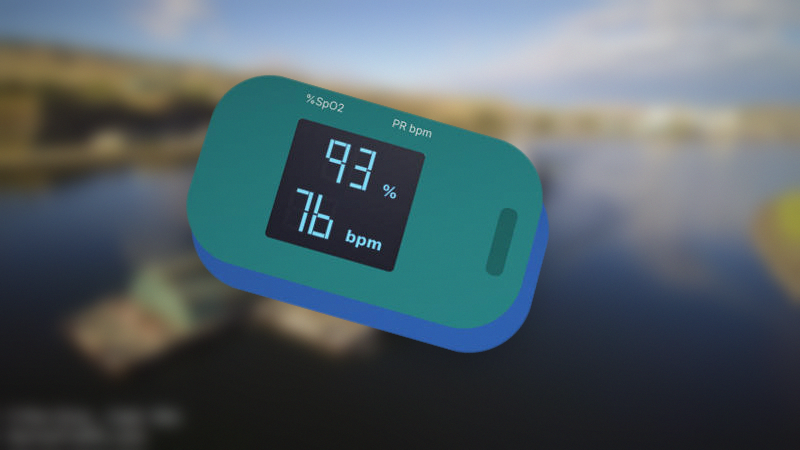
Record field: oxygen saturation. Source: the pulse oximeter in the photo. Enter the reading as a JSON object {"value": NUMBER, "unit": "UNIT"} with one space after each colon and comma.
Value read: {"value": 93, "unit": "%"}
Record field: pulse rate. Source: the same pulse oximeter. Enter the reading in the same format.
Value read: {"value": 76, "unit": "bpm"}
